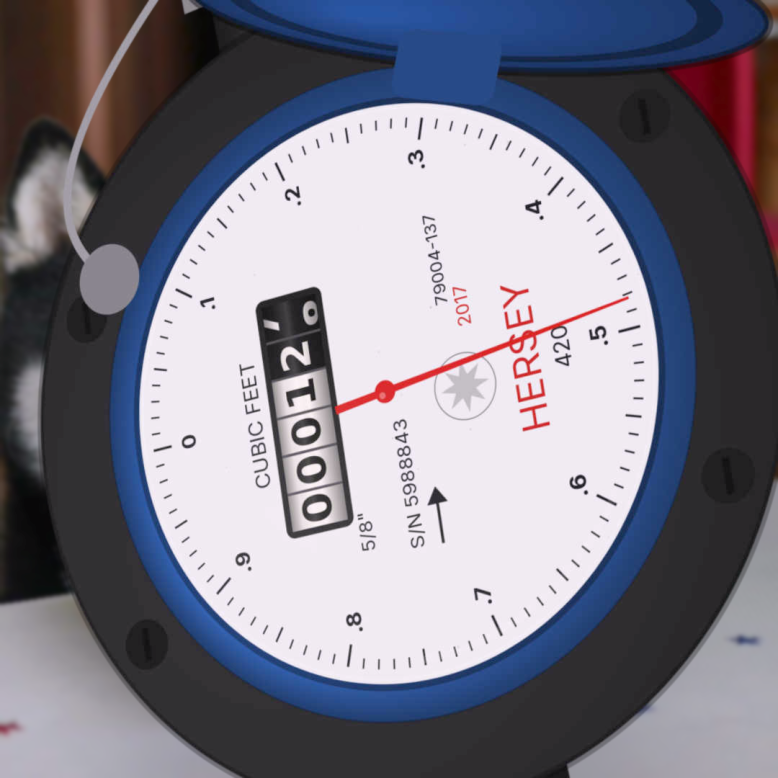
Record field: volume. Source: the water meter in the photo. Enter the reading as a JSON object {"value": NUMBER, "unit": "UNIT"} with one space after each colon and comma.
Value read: {"value": 127.48, "unit": "ft³"}
